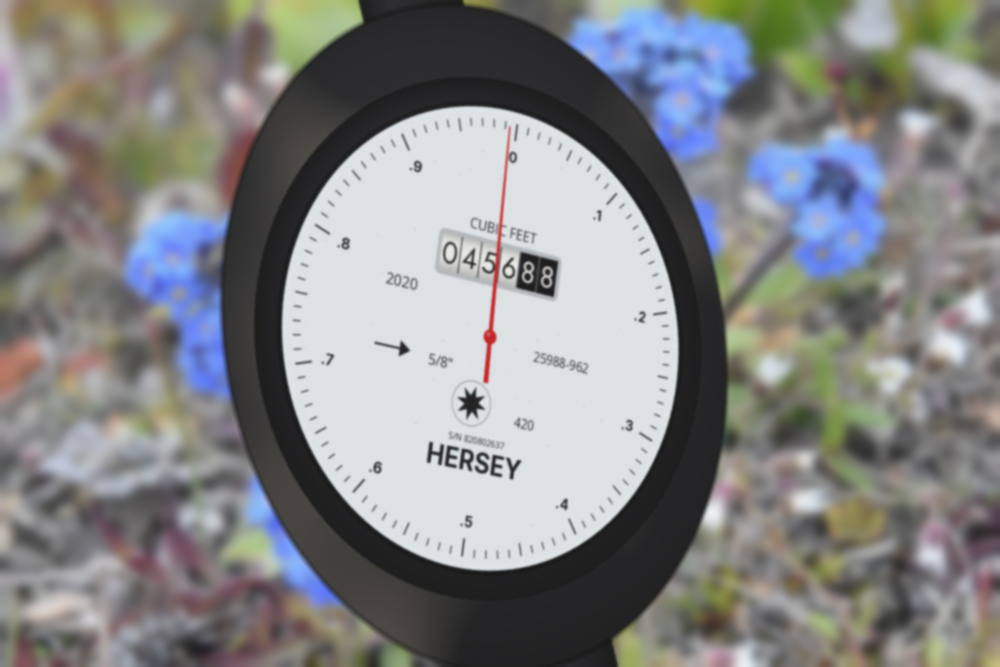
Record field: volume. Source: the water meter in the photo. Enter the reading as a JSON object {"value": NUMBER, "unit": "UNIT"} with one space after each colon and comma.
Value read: {"value": 45687.99, "unit": "ft³"}
